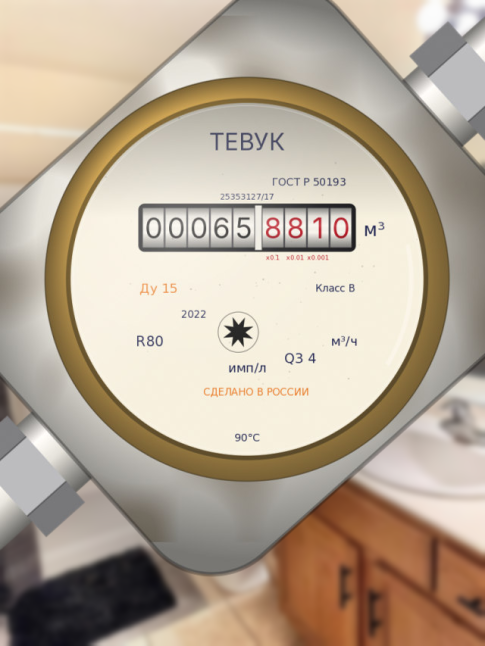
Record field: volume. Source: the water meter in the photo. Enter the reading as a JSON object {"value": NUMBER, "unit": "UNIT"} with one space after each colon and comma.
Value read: {"value": 65.8810, "unit": "m³"}
